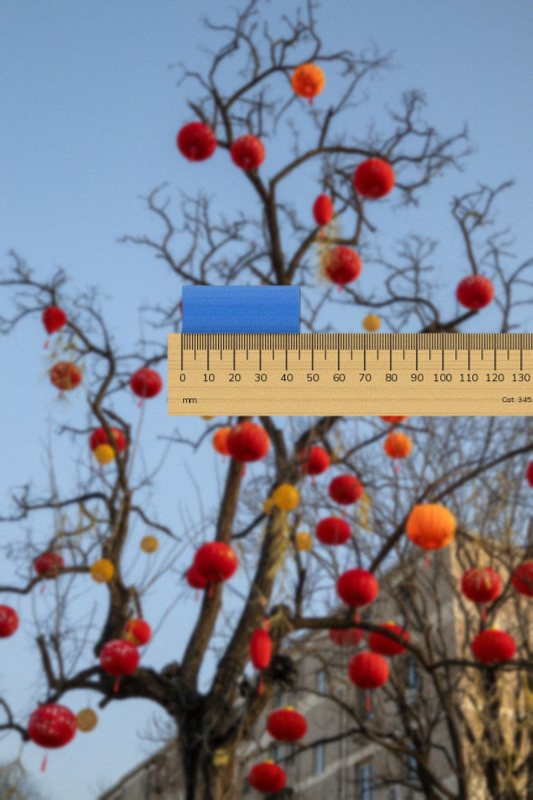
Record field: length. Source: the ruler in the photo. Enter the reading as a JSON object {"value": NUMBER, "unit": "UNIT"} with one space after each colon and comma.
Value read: {"value": 45, "unit": "mm"}
